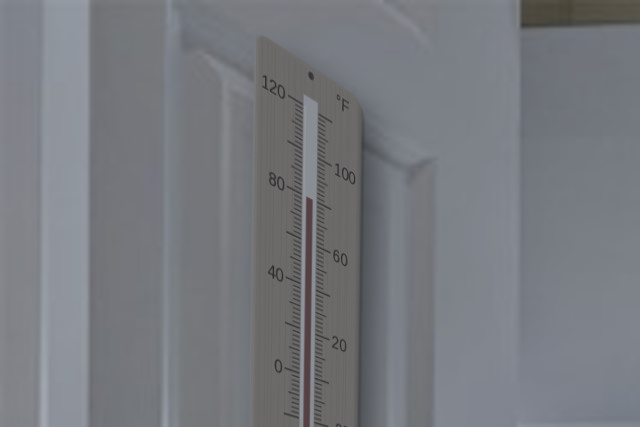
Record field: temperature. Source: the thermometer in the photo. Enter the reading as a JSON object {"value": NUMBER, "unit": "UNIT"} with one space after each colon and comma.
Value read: {"value": 80, "unit": "°F"}
